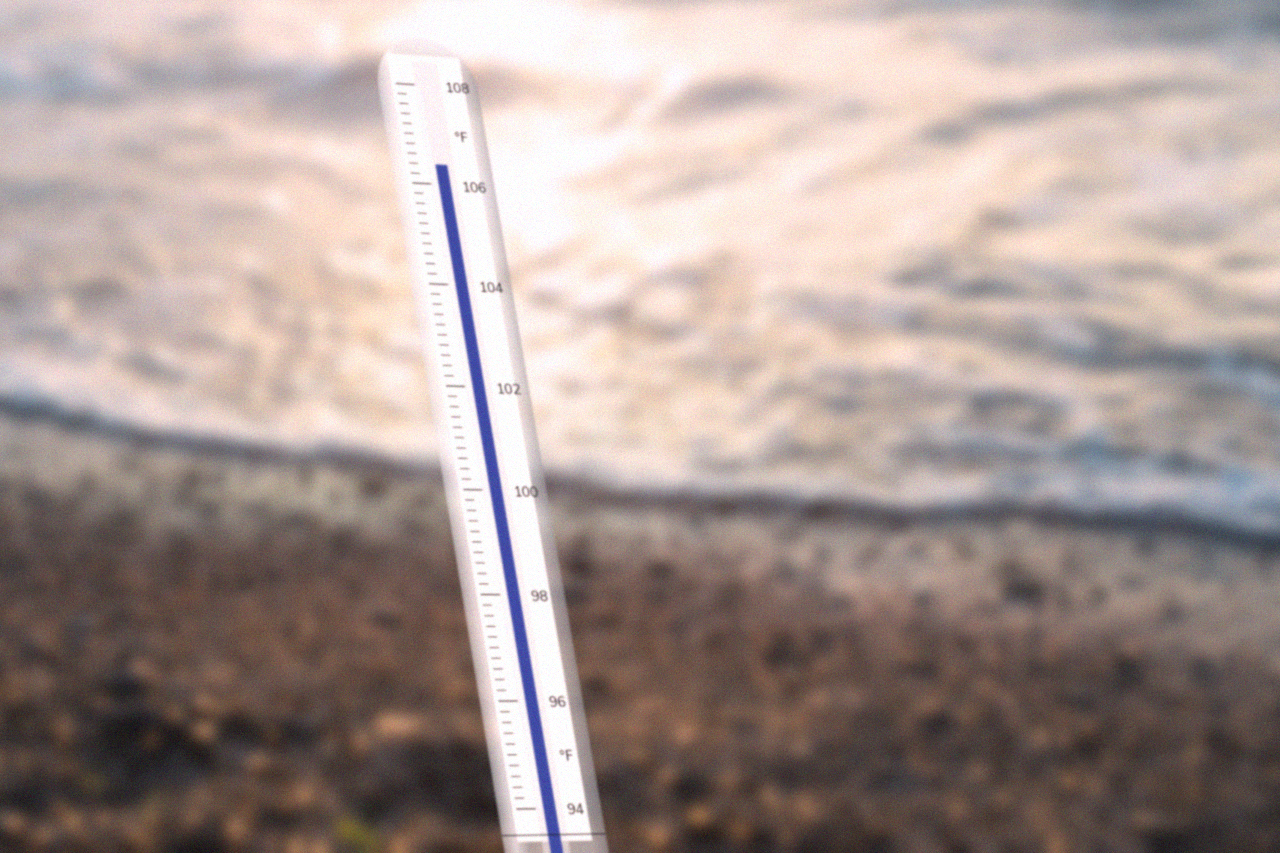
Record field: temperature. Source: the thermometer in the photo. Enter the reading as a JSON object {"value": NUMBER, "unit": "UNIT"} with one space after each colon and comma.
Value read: {"value": 106.4, "unit": "°F"}
